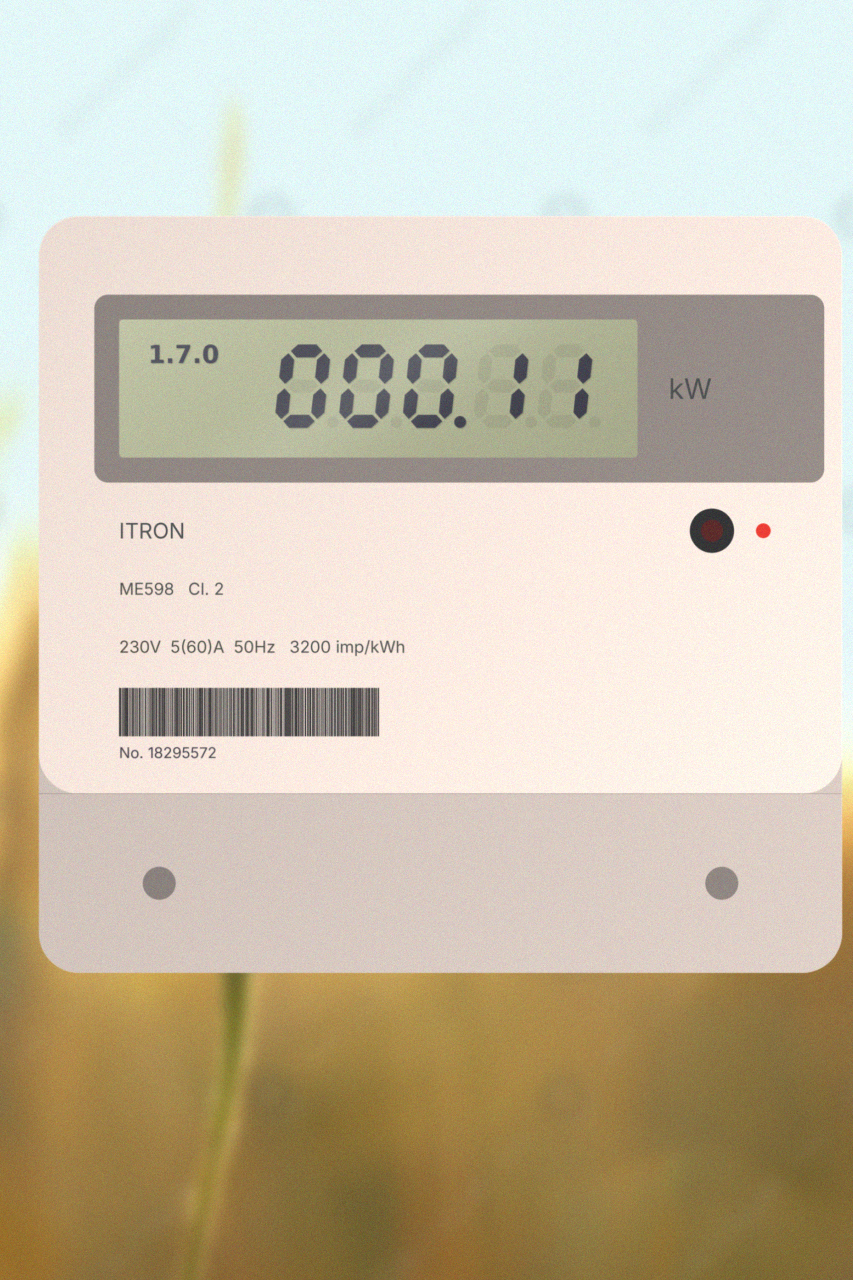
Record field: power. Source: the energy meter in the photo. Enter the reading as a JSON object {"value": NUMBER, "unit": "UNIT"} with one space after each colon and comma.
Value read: {"value": 0.11, "unit": "kW"}
